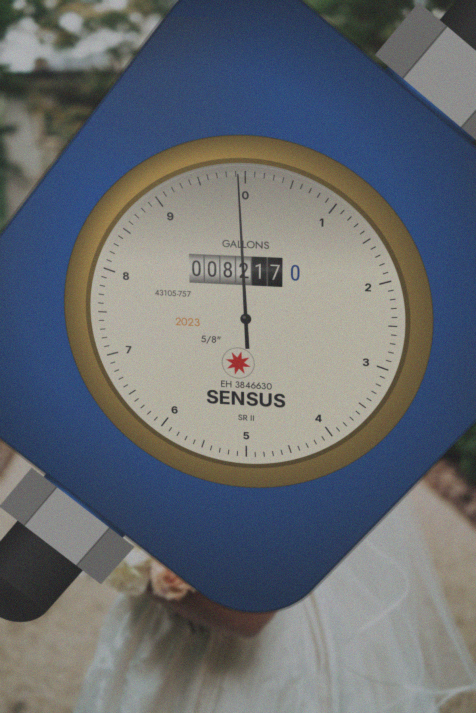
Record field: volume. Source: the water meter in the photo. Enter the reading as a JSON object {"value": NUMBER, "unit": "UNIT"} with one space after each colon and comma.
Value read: {"value": 82169.9, "unit": "gal"}
